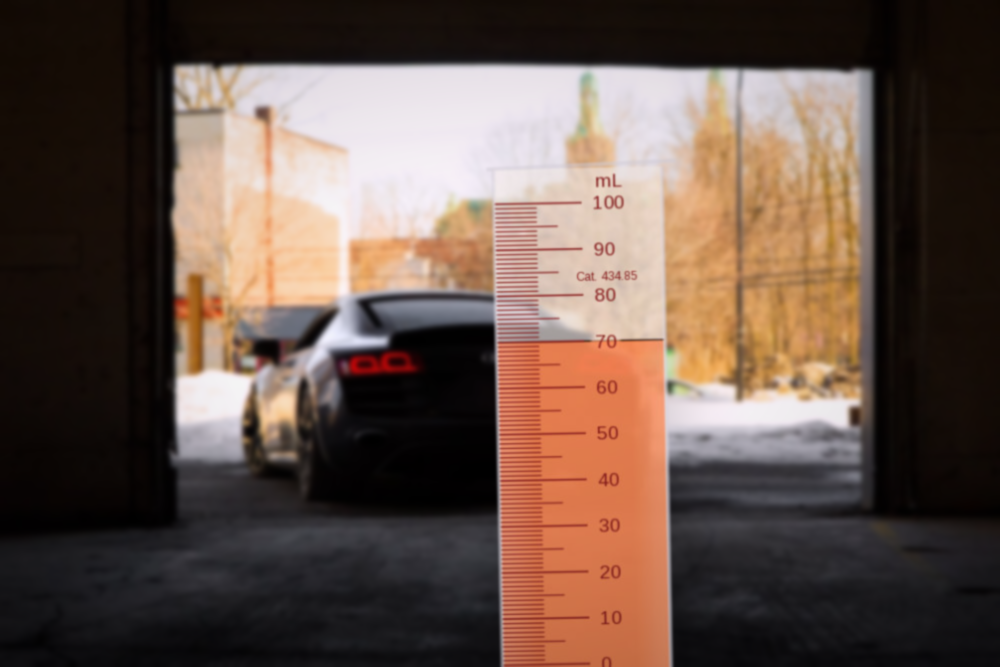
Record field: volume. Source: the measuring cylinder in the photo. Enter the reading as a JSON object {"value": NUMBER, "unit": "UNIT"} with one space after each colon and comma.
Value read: {"value": 70, "unit": "mL"}
